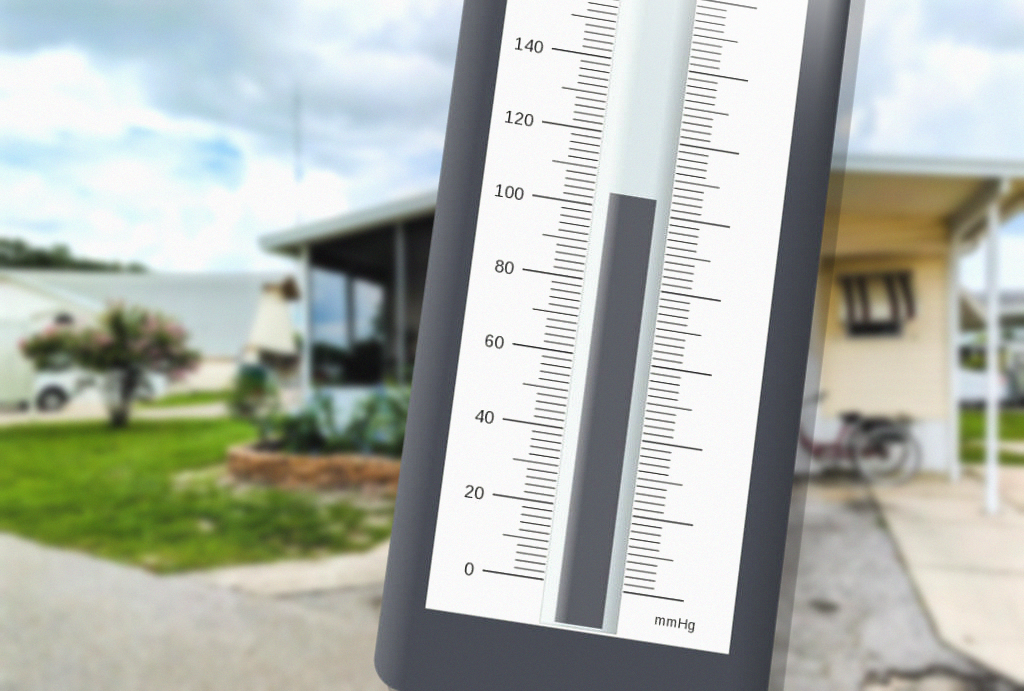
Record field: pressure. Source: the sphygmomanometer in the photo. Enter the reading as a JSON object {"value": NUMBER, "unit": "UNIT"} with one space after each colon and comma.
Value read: {"value": 104, "unit": "mmHg"}
